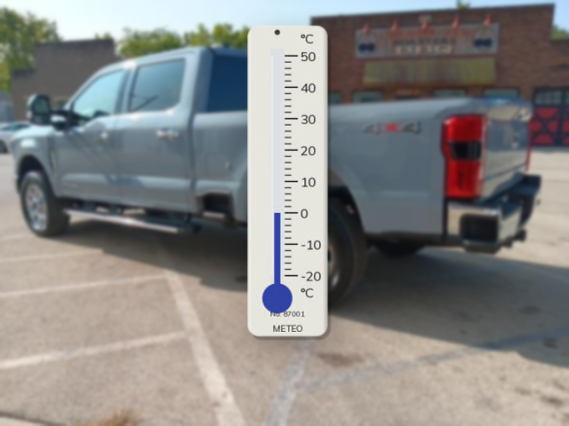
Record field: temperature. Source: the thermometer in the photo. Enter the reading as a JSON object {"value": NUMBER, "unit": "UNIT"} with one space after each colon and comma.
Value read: {"value": 0, "unit": "°C"}
